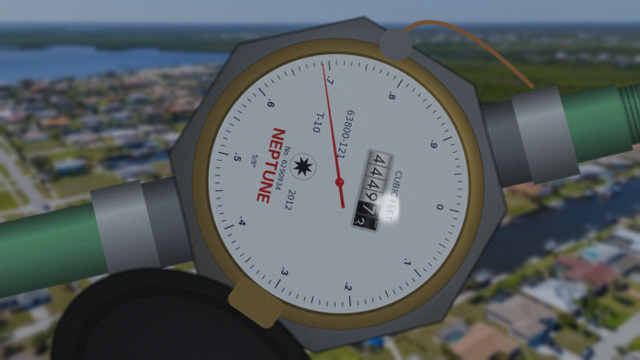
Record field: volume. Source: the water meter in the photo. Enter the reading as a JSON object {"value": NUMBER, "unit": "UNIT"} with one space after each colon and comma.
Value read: {"value": 444972.69, "unit": "ft³"}
